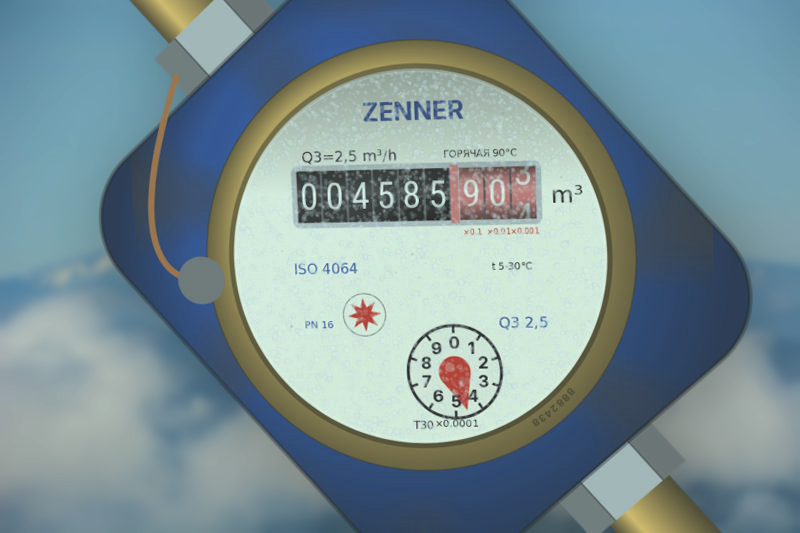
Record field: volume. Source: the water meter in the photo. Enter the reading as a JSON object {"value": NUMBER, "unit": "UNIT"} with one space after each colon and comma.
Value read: {"value": 4585.9034, "unit": "m³"}
